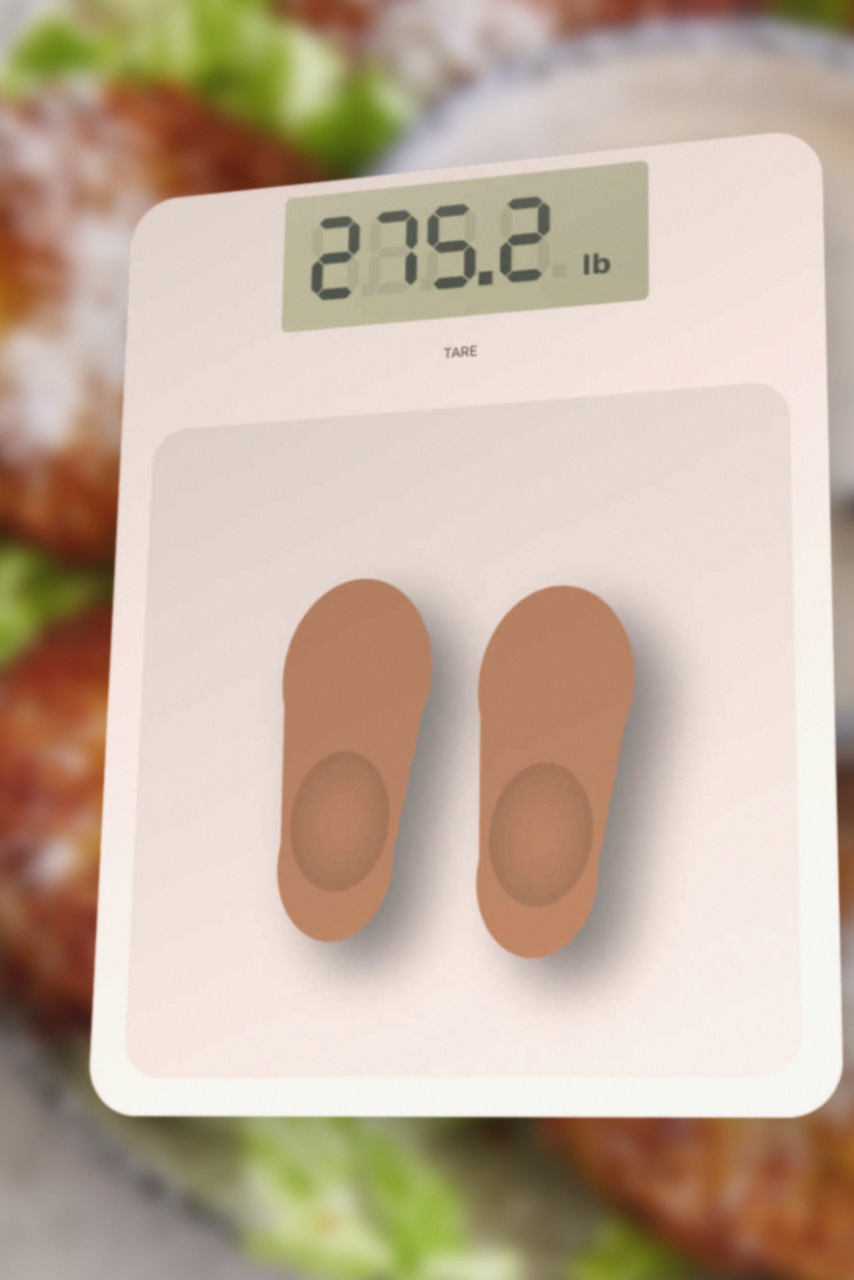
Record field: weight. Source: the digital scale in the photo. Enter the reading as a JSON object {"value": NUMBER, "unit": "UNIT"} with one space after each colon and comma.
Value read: {"value": 275.2, "unit": "lb"}
